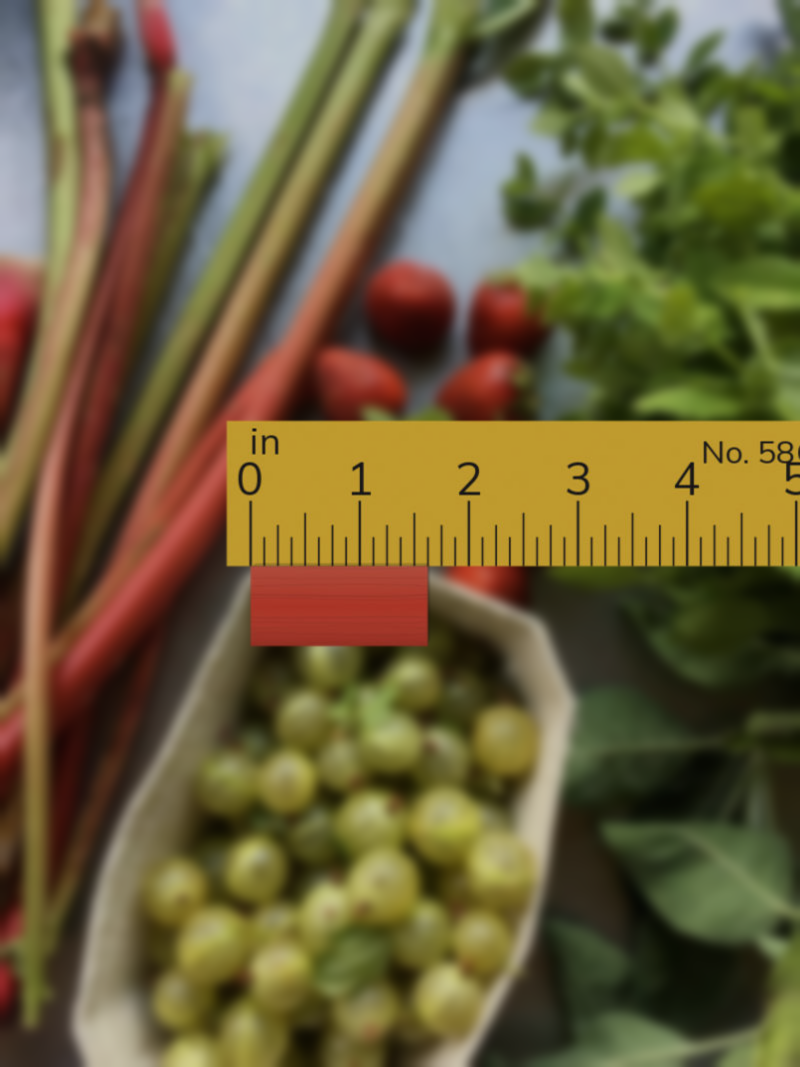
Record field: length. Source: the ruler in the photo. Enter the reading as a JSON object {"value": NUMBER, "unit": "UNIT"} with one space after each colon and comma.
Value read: {"value": 1.625, "unit": "in"}
